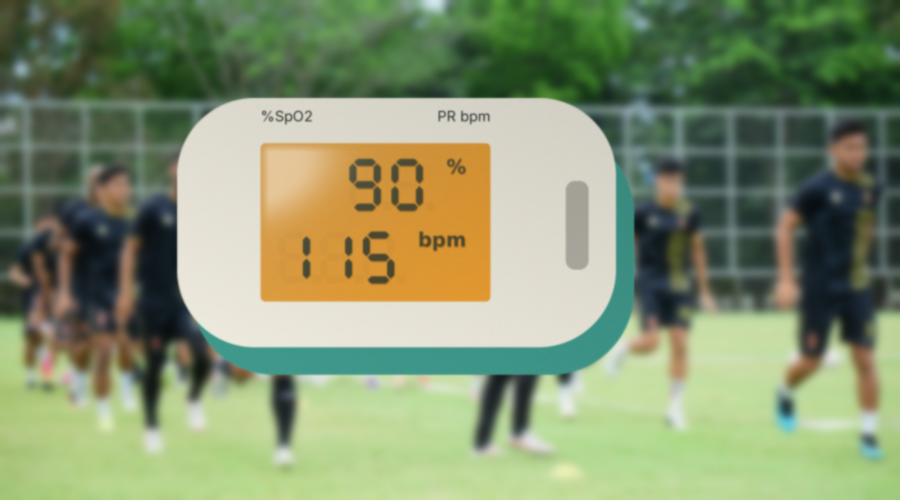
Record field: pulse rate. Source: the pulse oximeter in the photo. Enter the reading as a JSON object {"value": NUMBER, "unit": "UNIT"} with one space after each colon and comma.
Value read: {"value": 115, "unit": "bpm"}
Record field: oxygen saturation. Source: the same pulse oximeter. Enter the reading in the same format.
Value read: {"value": 90, "unit": "%"}
